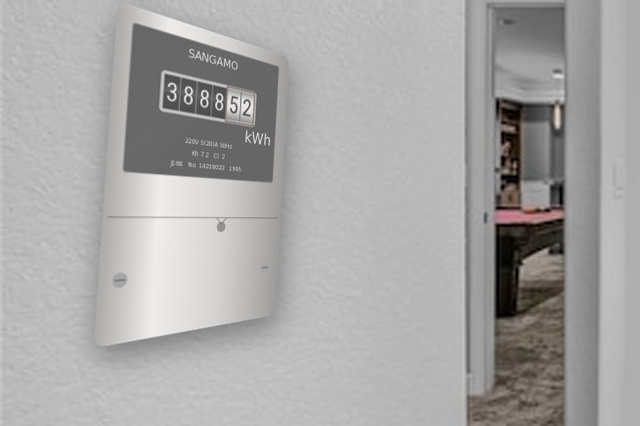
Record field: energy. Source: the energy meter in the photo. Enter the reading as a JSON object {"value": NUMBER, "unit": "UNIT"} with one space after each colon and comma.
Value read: {"value": 3888.52, "unit": "kWh"}
